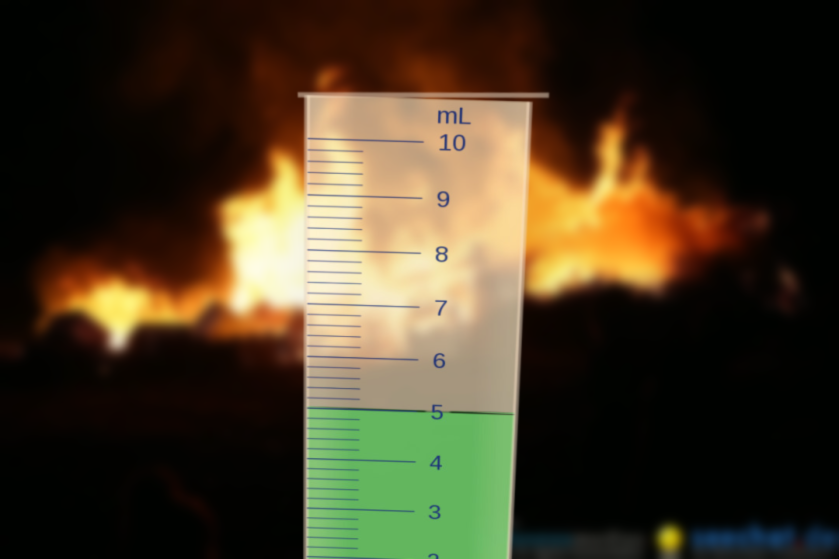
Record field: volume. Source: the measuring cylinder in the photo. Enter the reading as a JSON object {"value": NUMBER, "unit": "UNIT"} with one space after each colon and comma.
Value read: {"value": 5, "unit": "mL"}
